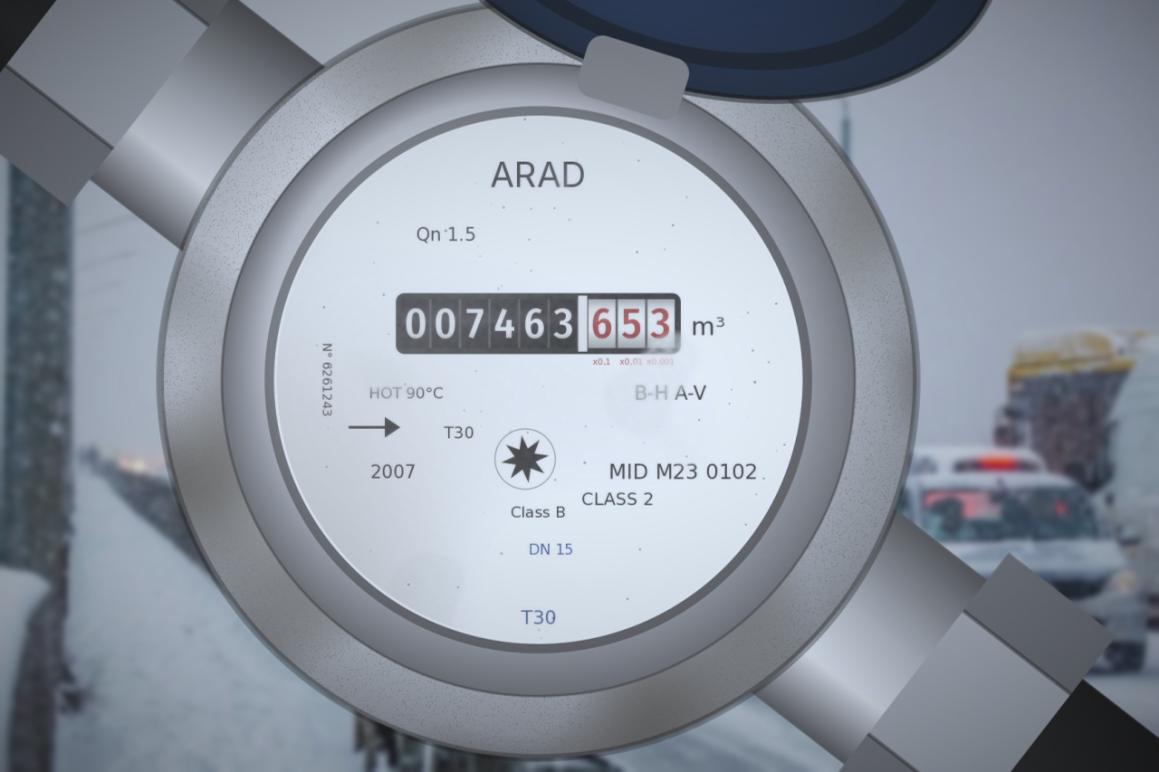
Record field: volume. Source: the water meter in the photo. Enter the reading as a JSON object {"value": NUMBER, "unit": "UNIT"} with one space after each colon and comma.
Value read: {"value": 7463.653, "unit": "m³"}
